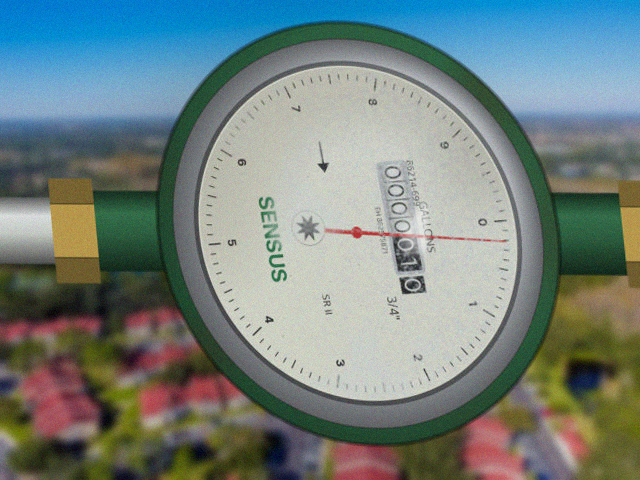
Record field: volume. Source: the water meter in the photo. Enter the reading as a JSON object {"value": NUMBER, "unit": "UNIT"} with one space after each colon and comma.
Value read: {"value": 10.2, "unit": "gal"}
